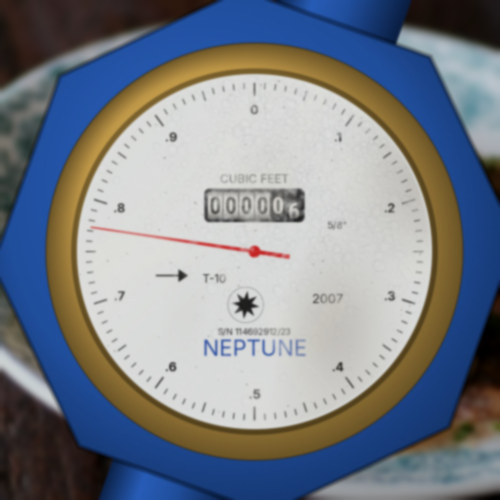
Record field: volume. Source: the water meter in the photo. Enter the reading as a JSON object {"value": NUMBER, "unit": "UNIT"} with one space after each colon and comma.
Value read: {"value": 5.77, "unit": "ft³"}
